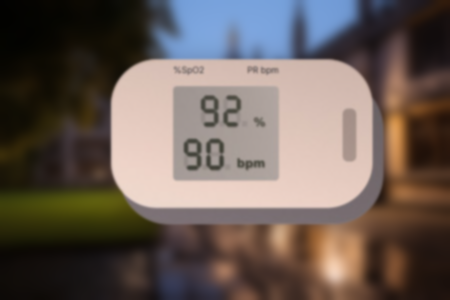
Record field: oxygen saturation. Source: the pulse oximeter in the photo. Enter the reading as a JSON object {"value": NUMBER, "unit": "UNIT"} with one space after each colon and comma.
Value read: {"value": 92, "unit": "%"}
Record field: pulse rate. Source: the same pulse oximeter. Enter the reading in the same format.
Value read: {"value": 90, "unit": "bpm"}
